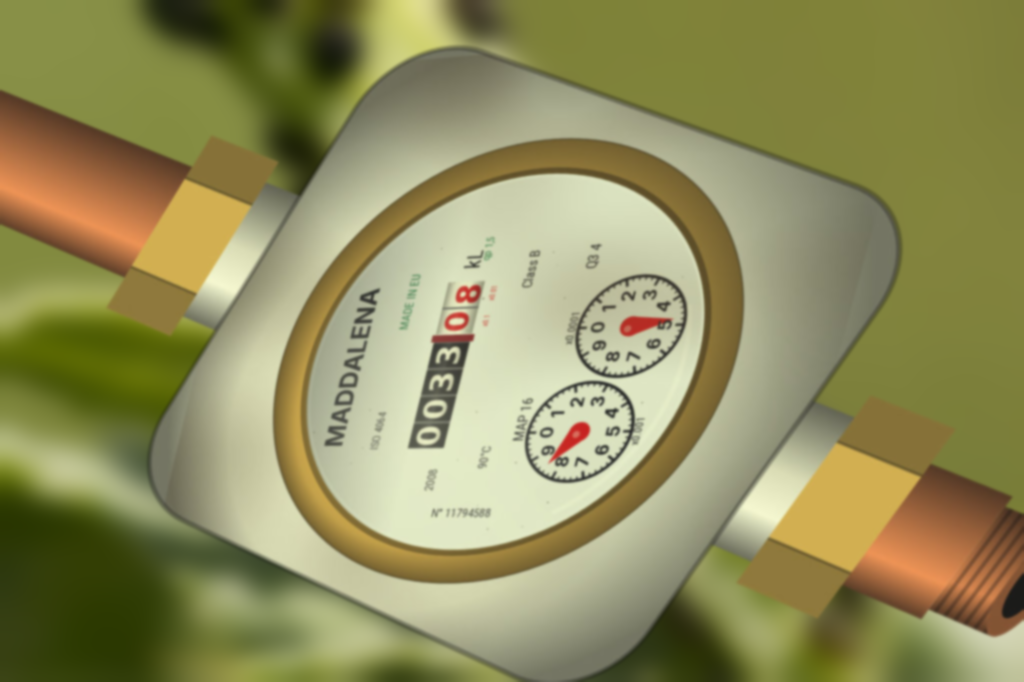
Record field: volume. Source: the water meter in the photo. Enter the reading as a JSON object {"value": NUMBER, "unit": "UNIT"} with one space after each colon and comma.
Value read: {"value": 33.0784, "unit": "kL"}
